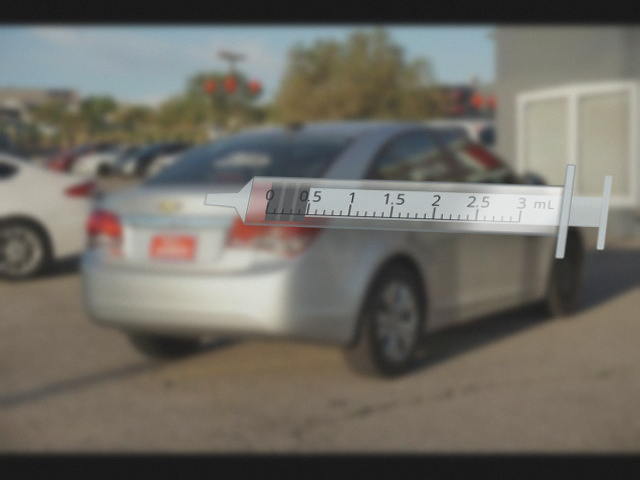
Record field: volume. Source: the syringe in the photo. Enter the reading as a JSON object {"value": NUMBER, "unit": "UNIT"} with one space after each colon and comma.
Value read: {"value": 0, "unit": "mL"}
